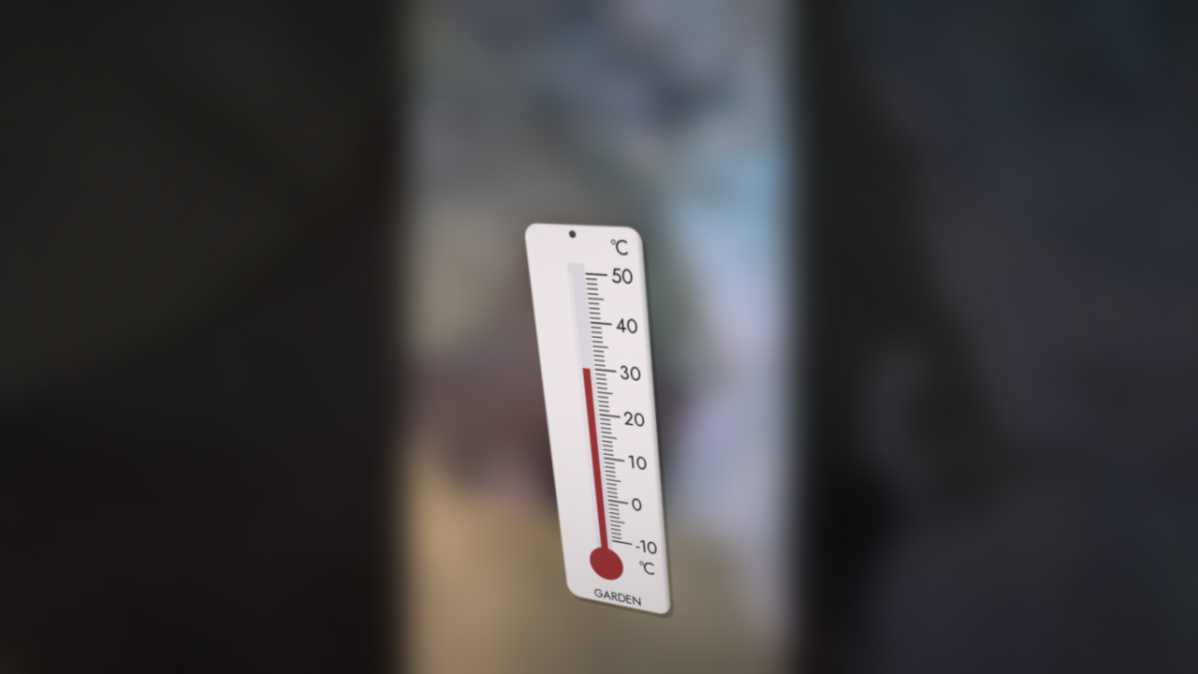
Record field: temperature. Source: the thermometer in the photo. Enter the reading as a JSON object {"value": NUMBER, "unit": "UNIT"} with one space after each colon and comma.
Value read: {"value": 30, "unit": "°C"}
